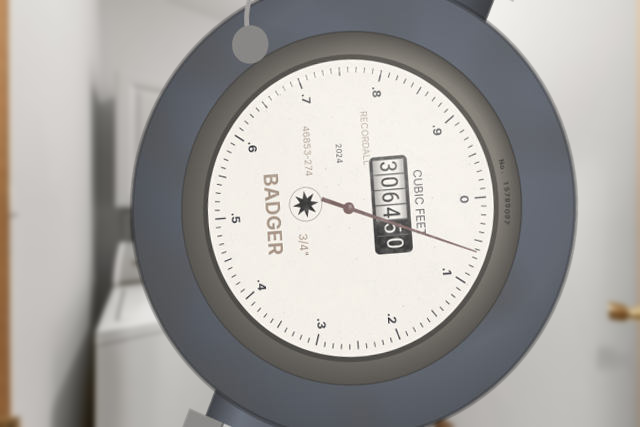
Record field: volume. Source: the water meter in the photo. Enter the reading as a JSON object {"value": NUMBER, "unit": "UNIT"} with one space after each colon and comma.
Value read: {"value": 306450.06, "unit": "ft³"}
